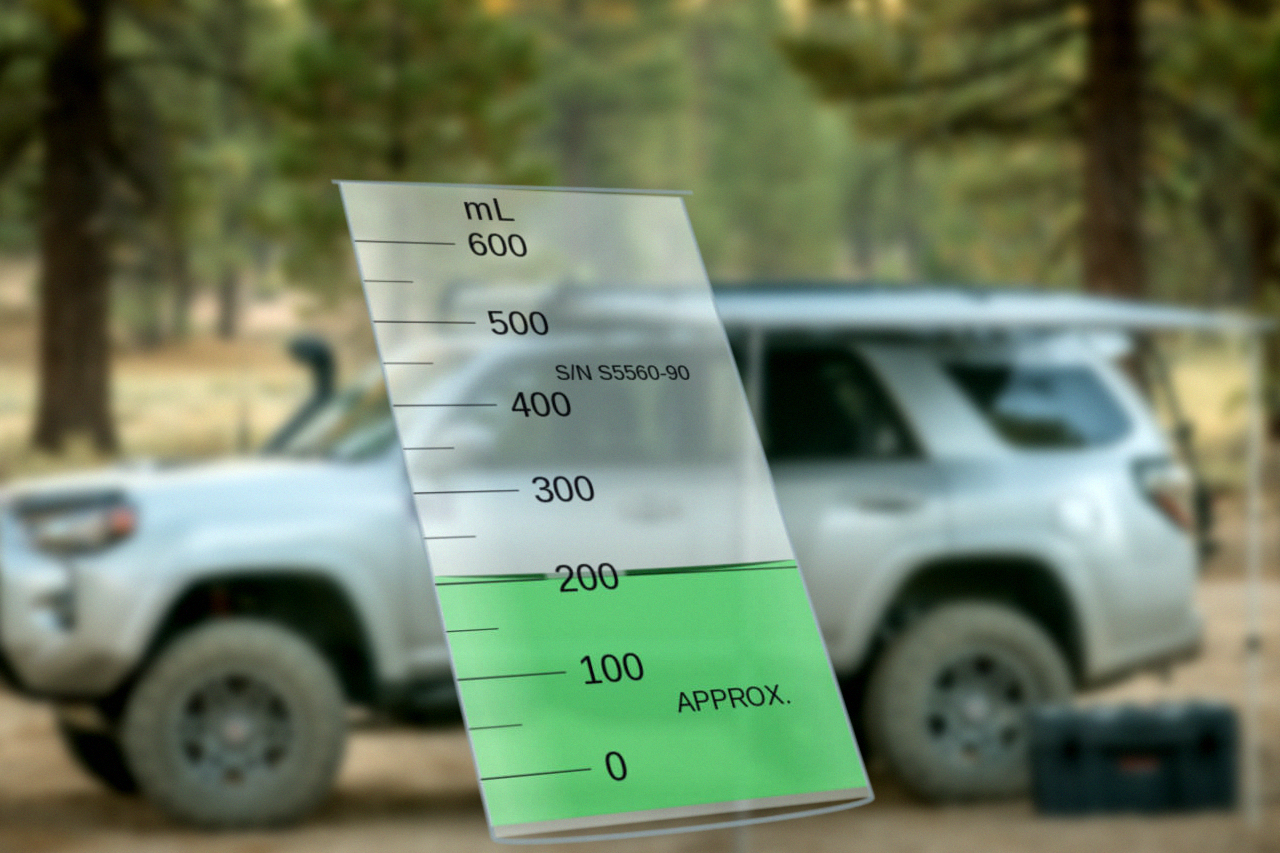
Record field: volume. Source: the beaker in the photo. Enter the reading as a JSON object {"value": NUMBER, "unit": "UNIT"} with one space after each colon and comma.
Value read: {"value": 200, "unit": "mL"}
